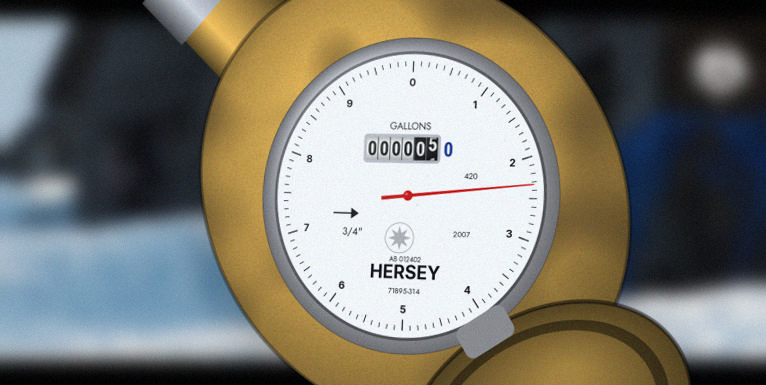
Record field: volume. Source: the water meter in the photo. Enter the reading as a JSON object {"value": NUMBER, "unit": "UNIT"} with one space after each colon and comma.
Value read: {"value": 52.3, "unit": "gal"}
